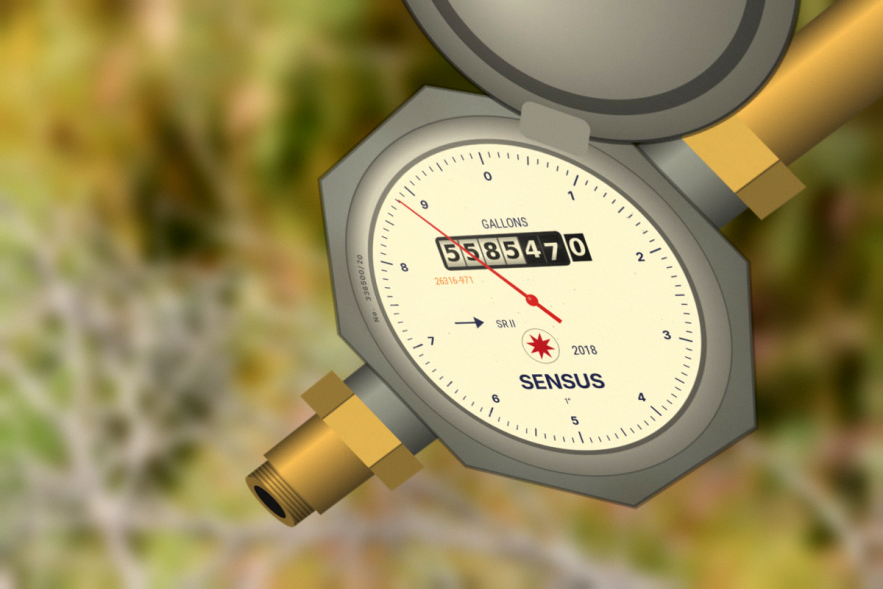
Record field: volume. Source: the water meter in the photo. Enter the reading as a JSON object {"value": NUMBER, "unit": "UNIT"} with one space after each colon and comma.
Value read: {"value": 5585468.8, "unit": "gal"}
